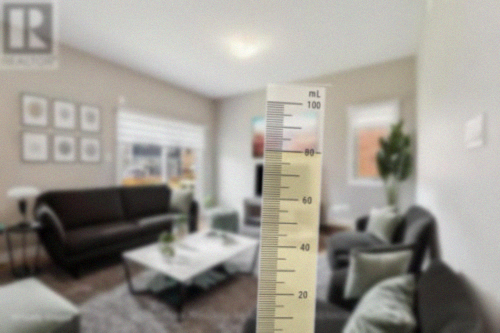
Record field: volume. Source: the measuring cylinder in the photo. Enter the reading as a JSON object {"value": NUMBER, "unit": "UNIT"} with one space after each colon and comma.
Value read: {"value": 80, "unit": "mL"}
